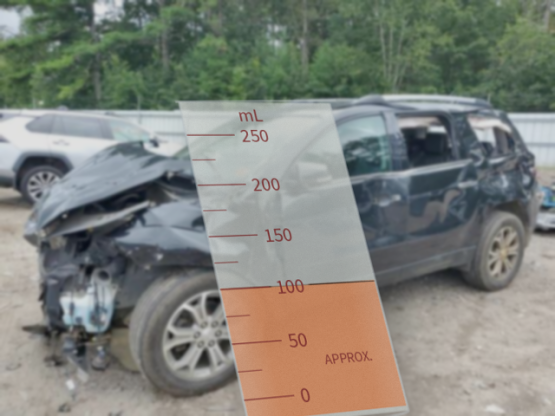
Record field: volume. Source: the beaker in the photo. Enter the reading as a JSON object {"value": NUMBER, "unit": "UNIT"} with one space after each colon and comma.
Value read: {"value": 100, "unit": "mL"}
